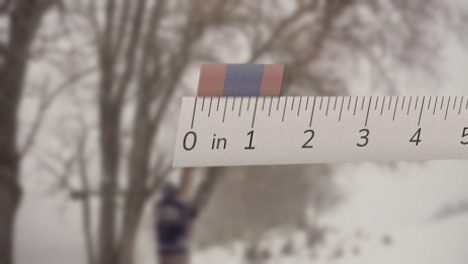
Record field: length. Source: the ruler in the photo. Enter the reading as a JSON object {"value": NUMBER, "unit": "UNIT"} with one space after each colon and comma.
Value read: {"value": 1.375, "unit": "in"}
